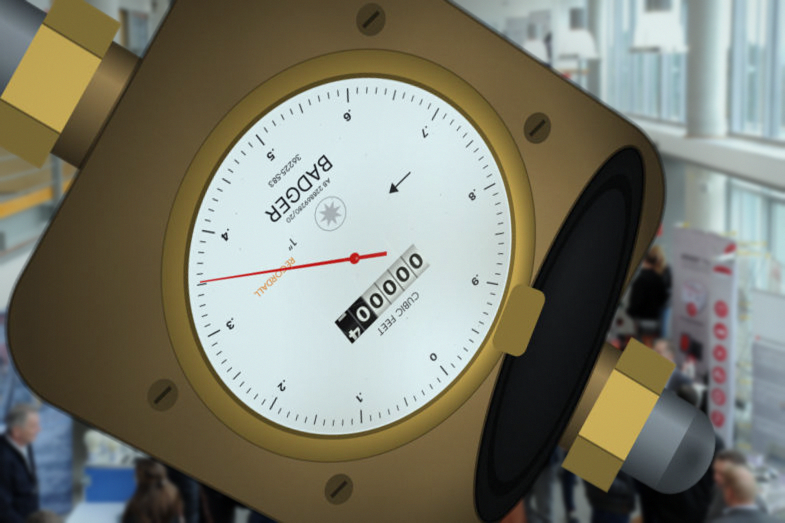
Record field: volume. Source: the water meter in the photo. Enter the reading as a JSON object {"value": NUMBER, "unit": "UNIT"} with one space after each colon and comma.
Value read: {"value": 4.35, "unit": "ft³"}
